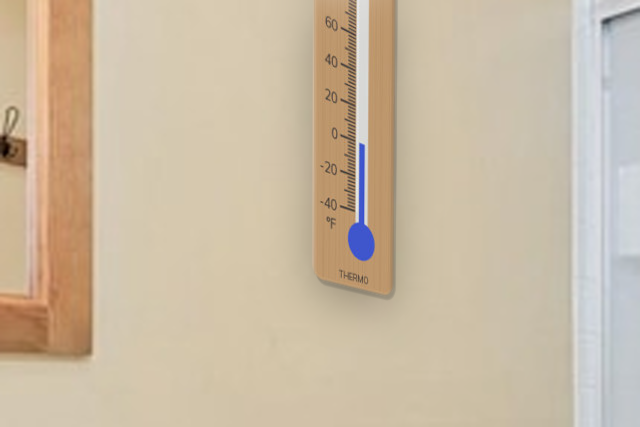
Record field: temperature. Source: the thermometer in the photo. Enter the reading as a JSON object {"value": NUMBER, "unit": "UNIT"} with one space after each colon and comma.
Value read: {"value": 0, "unit": "°F"}
